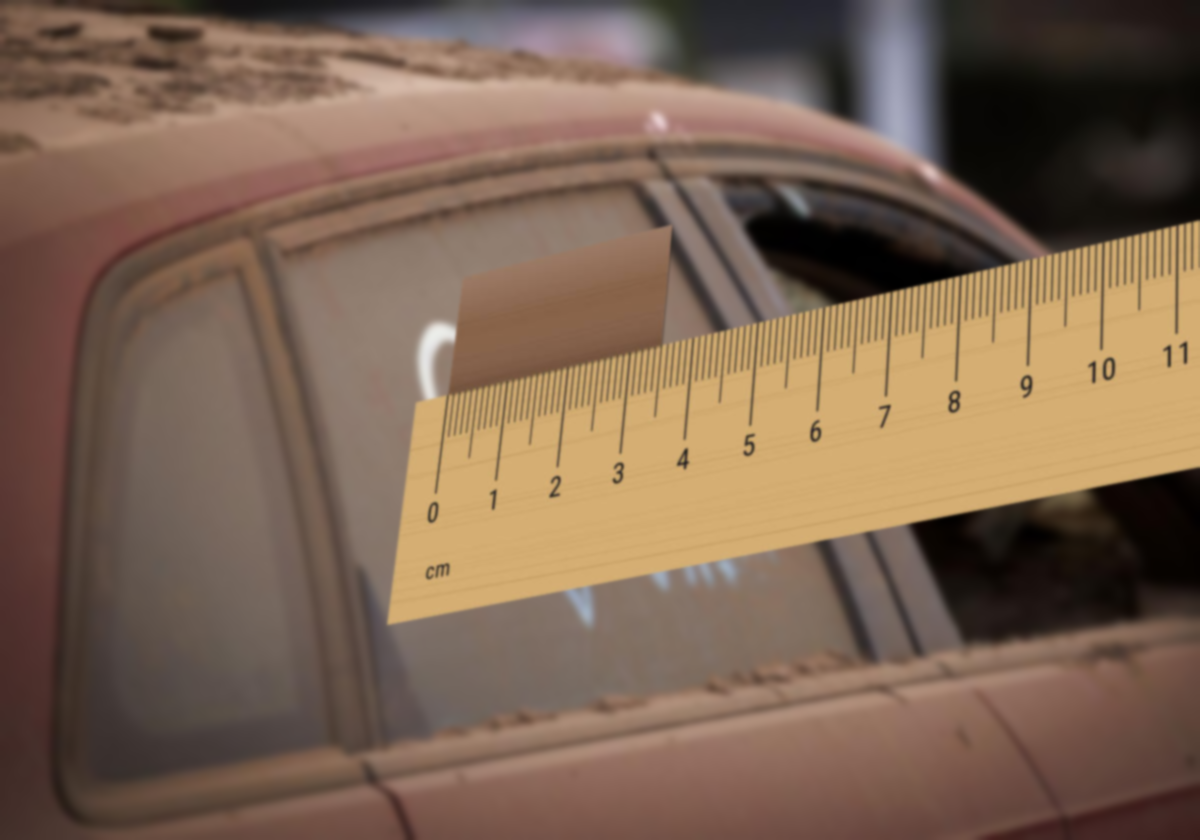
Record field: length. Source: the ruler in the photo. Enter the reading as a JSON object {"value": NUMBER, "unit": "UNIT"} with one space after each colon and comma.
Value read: {"value": 3.5, "unit": "cm"}
